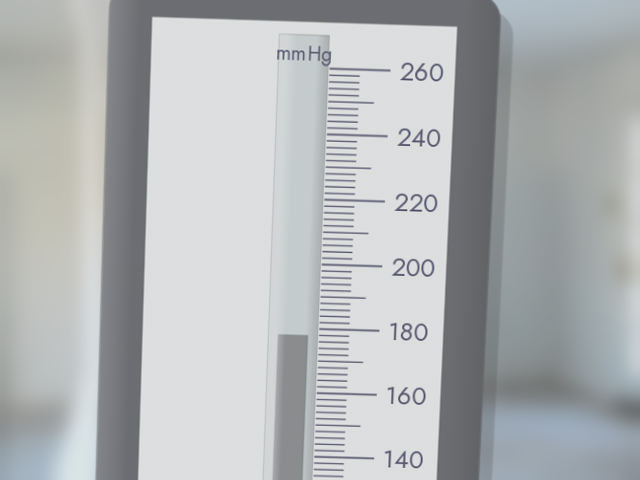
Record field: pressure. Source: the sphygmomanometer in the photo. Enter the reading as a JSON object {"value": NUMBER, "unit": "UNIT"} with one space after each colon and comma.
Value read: {"value": 178, "unit": "mmHg"}
